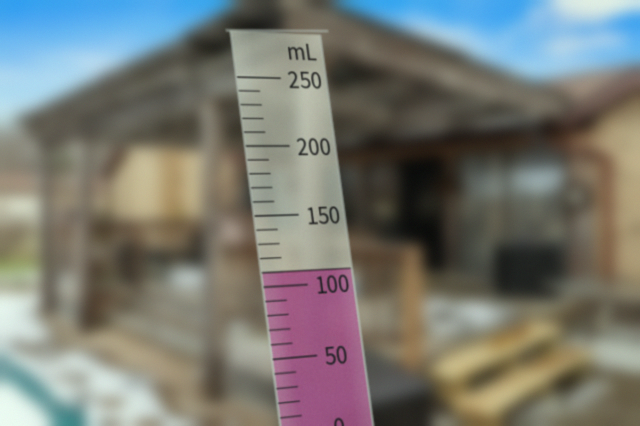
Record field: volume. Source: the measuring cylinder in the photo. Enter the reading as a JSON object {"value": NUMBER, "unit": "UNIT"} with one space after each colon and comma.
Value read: {"value": 110, "unit": "mL"}
